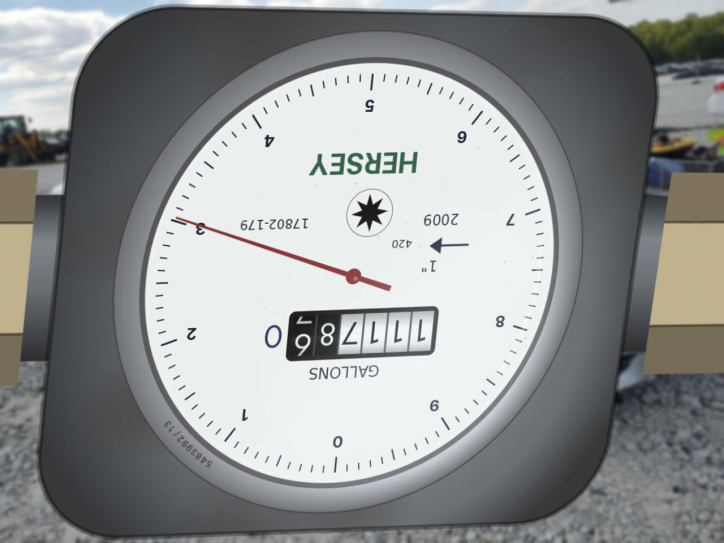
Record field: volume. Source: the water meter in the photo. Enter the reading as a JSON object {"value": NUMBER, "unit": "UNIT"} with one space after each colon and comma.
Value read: {"value": 1117863.0, "unit": "gal"}
